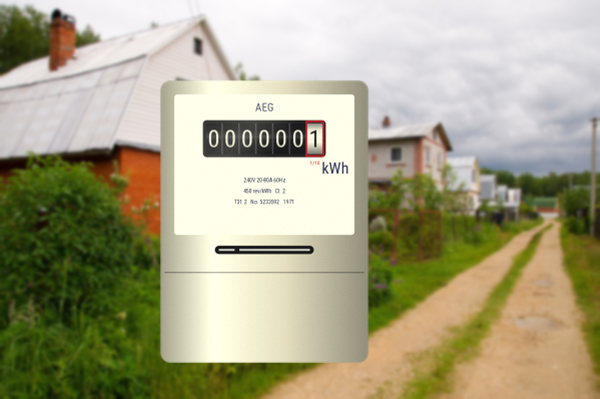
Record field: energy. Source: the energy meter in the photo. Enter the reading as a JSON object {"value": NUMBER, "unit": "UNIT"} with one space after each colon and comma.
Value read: {"value": 0.1, "unit": "kWh"}
